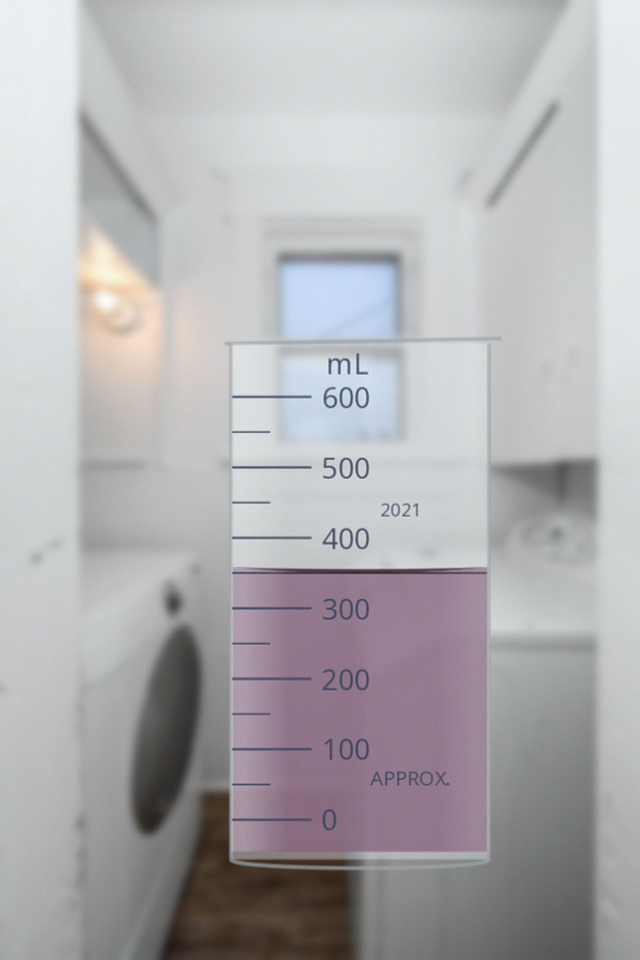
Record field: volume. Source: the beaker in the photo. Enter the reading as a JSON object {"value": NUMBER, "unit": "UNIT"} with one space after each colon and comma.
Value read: {"value": 350, "unit": "mL"}
